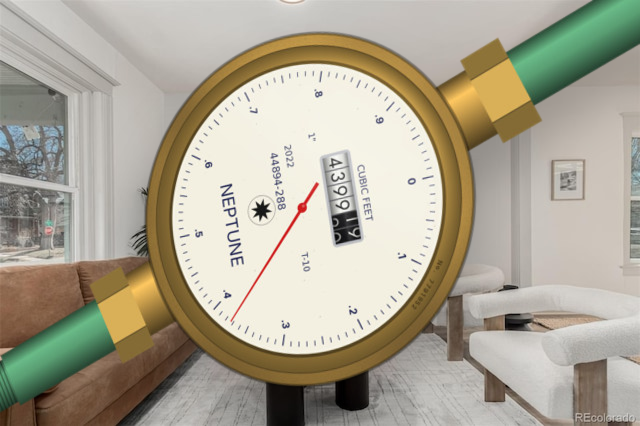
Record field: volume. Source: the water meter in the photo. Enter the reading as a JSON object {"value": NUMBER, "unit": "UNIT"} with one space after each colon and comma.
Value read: {"value": 439919.37, "unit": "ft³"}
